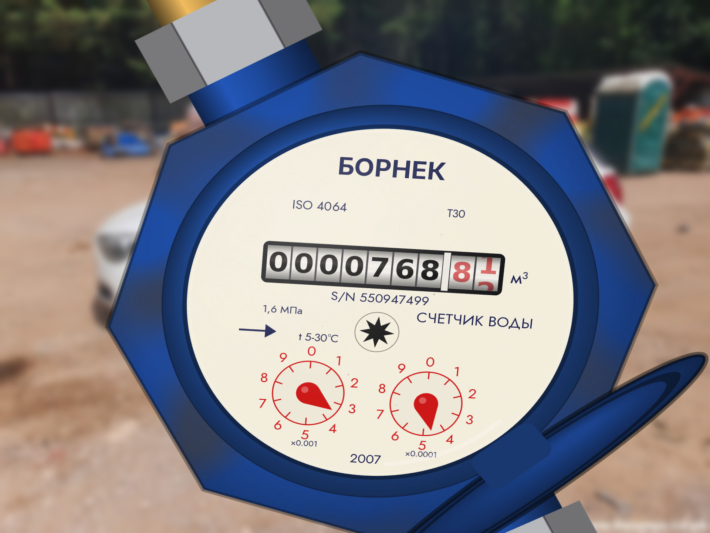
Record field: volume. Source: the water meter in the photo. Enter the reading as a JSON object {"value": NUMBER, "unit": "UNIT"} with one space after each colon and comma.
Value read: {"value": 768.8134, "unit": "m³"}
